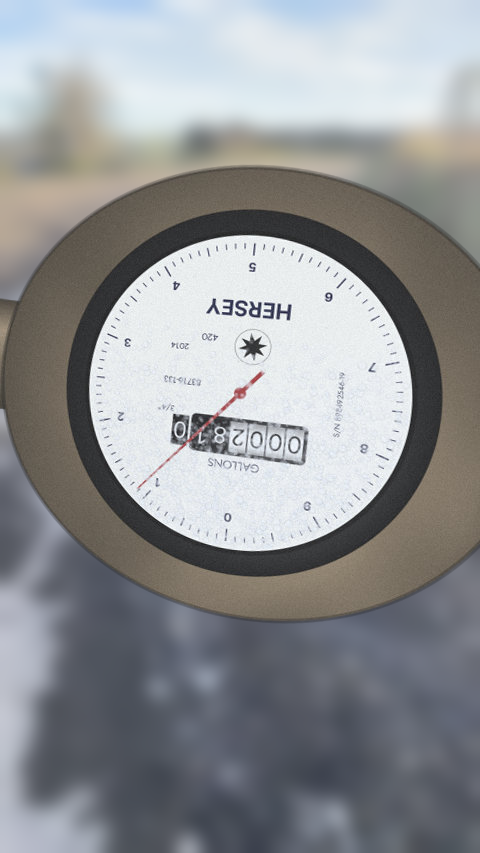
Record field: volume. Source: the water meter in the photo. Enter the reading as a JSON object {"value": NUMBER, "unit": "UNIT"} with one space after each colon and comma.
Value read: {"value": 2811.1, "unit": "gal"}
